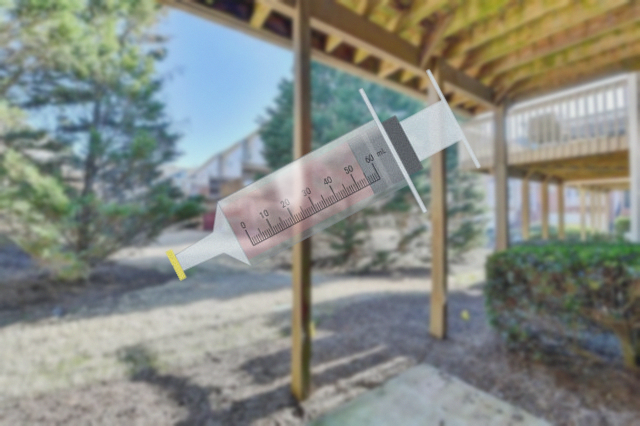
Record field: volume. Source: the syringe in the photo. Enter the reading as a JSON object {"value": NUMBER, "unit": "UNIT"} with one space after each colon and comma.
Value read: {"value": 55, "unit": "mL"}
